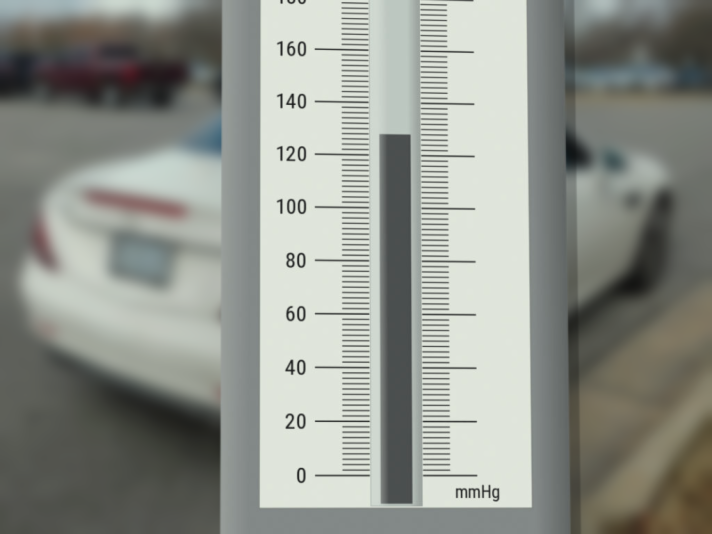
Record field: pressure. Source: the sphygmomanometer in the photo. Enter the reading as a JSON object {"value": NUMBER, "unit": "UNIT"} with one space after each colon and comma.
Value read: {"value": 128, "unit": "mmHg"}
